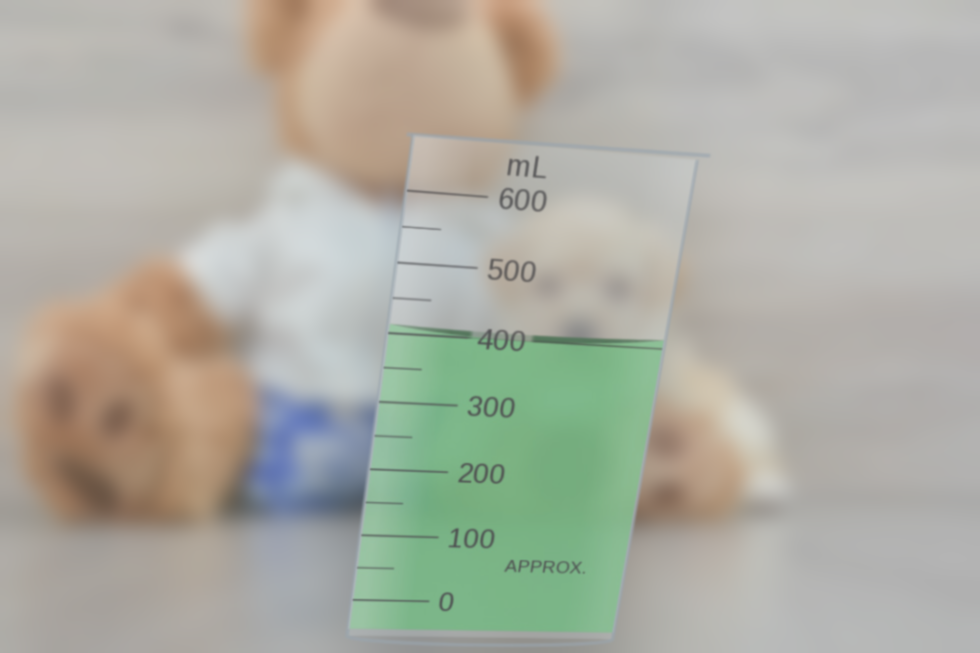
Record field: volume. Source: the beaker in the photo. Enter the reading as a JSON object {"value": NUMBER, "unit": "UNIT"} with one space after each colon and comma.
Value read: {"value": 400, "unit": "mL"}
